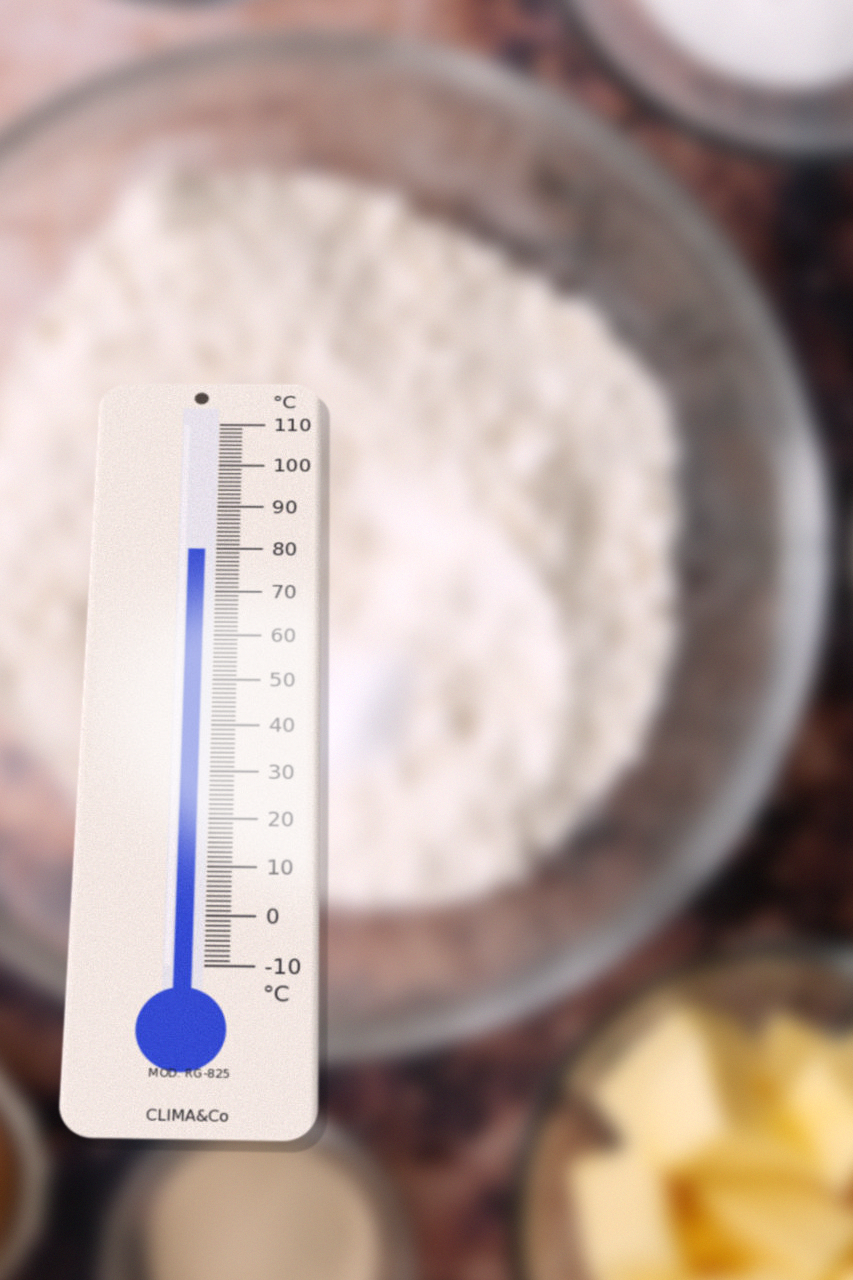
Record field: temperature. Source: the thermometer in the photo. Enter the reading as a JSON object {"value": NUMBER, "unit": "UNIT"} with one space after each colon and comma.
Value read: {"value": 80, "unit": "°C"}
